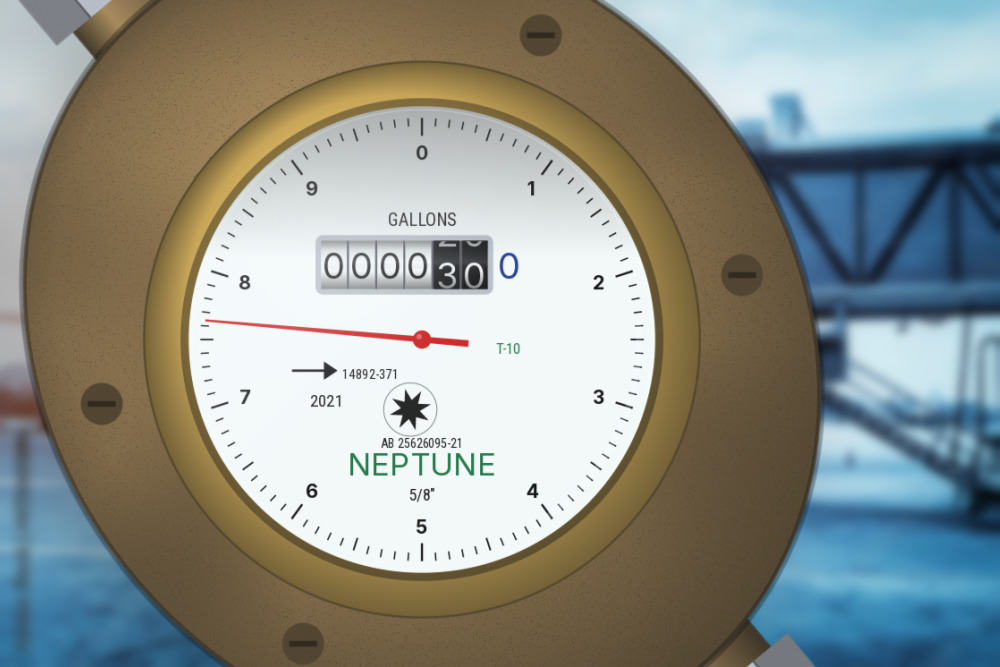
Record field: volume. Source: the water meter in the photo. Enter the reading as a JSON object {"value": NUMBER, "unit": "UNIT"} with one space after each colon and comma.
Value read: {"value": 297.6, "unit": "gal"}
